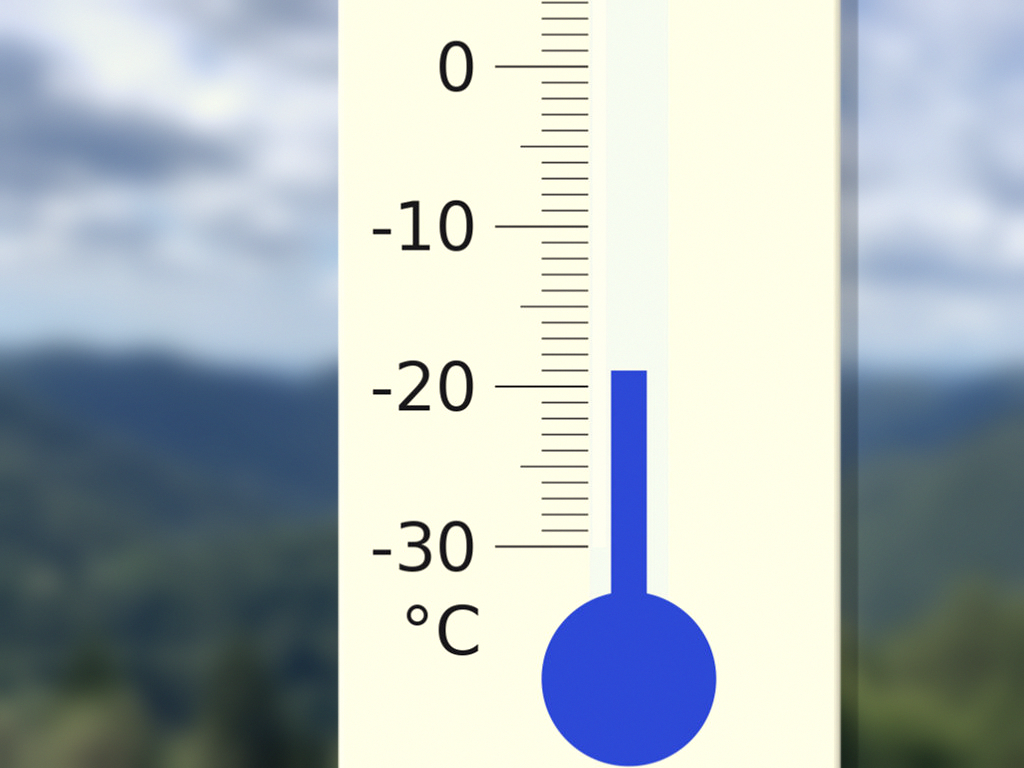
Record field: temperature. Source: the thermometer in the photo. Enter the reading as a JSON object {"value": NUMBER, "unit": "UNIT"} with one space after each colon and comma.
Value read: {"value": -19, "unit": "°C"}
